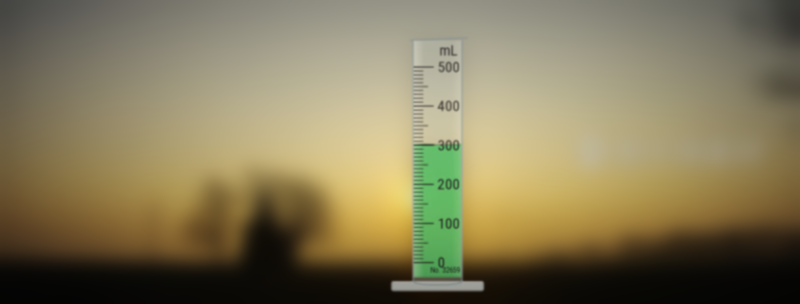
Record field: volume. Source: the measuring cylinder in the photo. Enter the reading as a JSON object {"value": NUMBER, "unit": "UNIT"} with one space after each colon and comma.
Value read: {"value": 300, "unit": "mL"}
